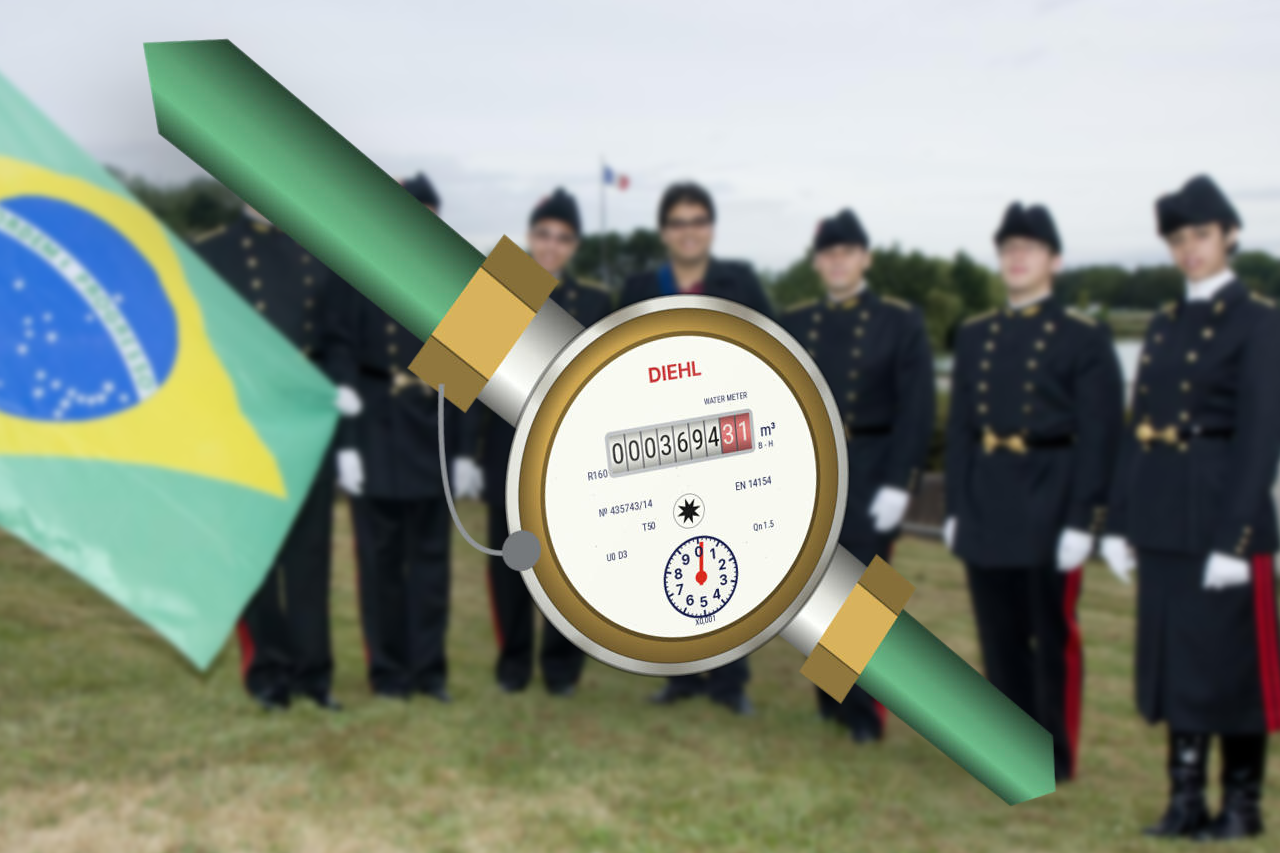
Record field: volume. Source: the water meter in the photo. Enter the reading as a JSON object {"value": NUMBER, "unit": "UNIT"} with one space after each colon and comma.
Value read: {"value": 3694.310, "unit": "m³"}
